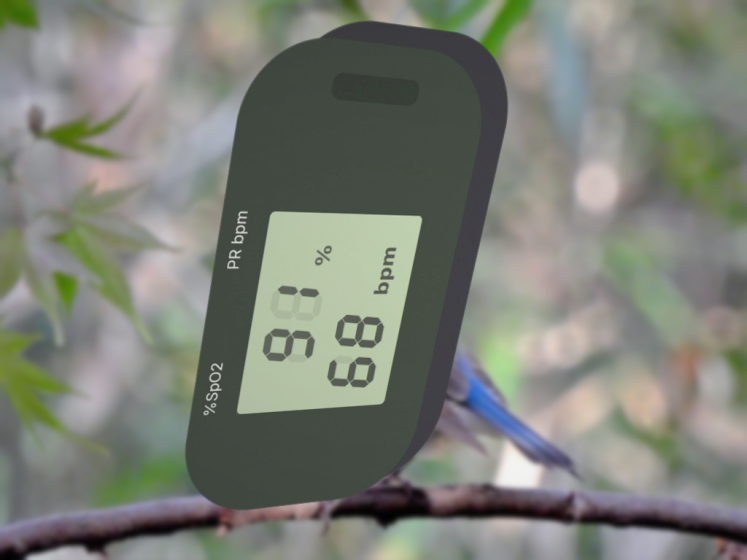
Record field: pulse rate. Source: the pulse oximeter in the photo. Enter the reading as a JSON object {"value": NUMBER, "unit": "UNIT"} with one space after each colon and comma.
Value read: {"value": 68, "unit": "bpm"}
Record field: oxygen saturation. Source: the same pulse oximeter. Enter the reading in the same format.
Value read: {"value": 91, "unit": "%"}
